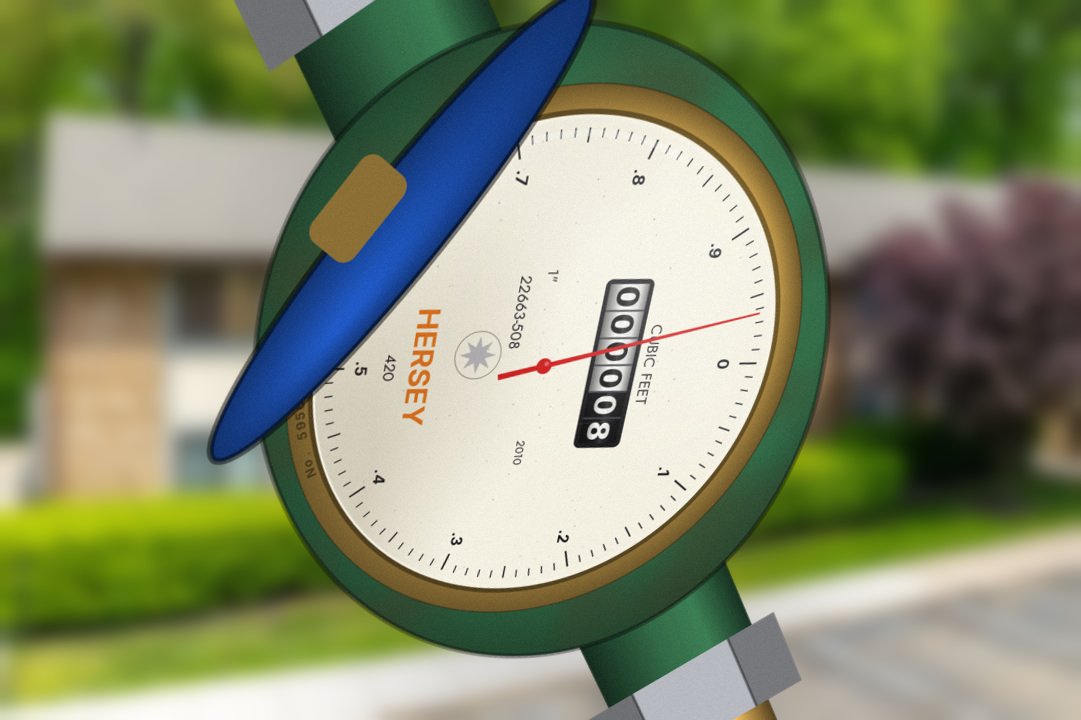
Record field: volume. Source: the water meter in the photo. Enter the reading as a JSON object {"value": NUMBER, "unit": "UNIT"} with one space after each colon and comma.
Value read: {"value": 7.96, "unit": "ft³"}
